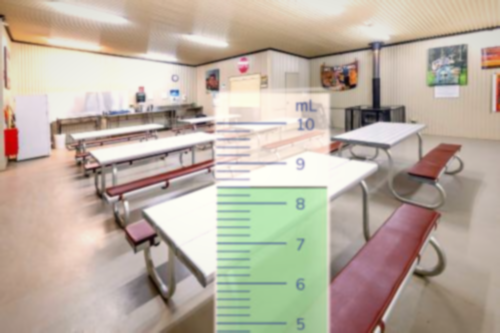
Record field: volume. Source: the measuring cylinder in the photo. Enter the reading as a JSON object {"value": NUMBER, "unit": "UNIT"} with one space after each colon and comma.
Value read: {"value": 8.4, "unit": "mL"}
